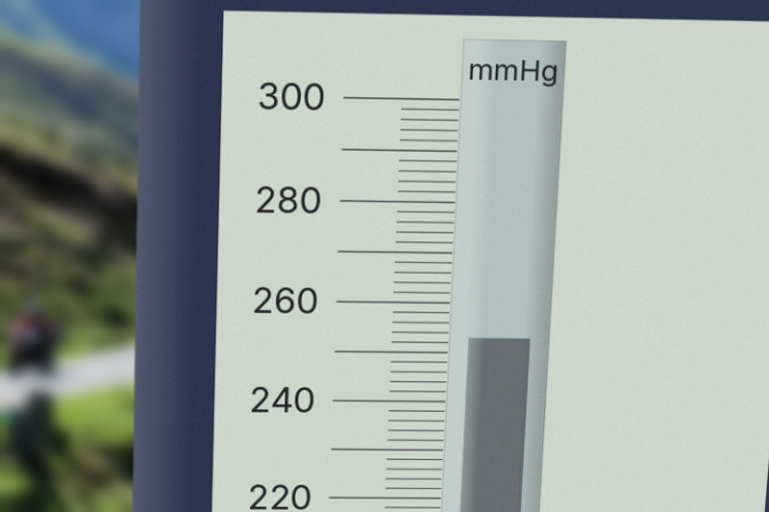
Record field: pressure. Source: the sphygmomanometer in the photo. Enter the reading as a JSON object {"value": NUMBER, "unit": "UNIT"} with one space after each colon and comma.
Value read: {"value": 253, "unit": "mmHg"}
